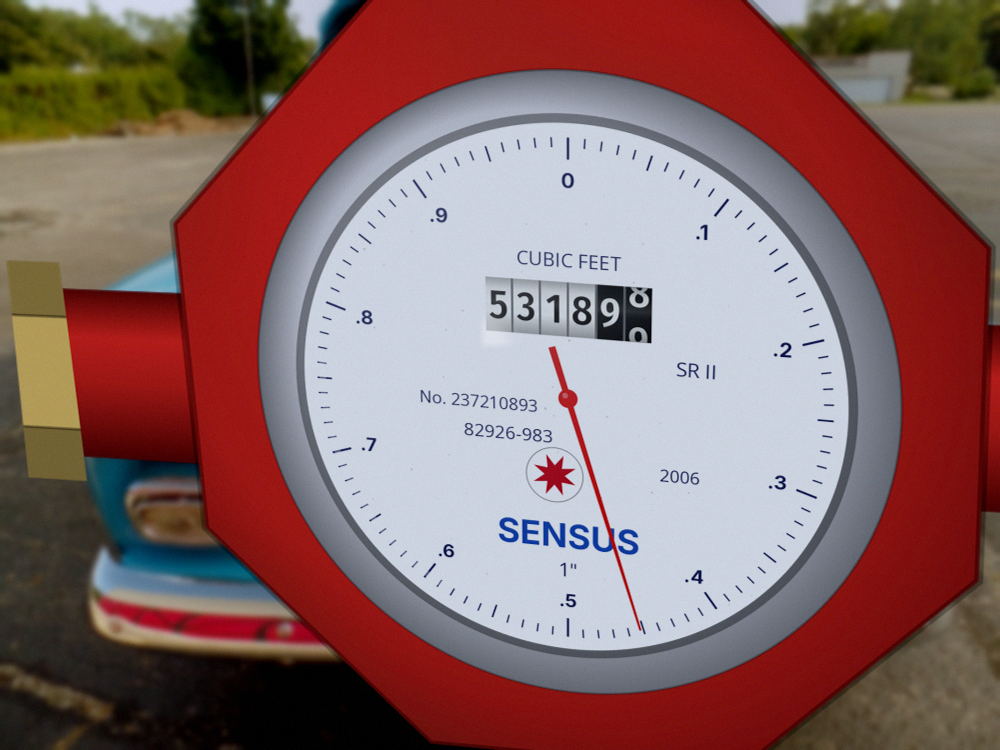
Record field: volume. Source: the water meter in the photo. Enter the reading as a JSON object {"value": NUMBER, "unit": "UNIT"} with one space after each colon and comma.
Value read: {"value": 531898.45, "unit": "ft³"}
